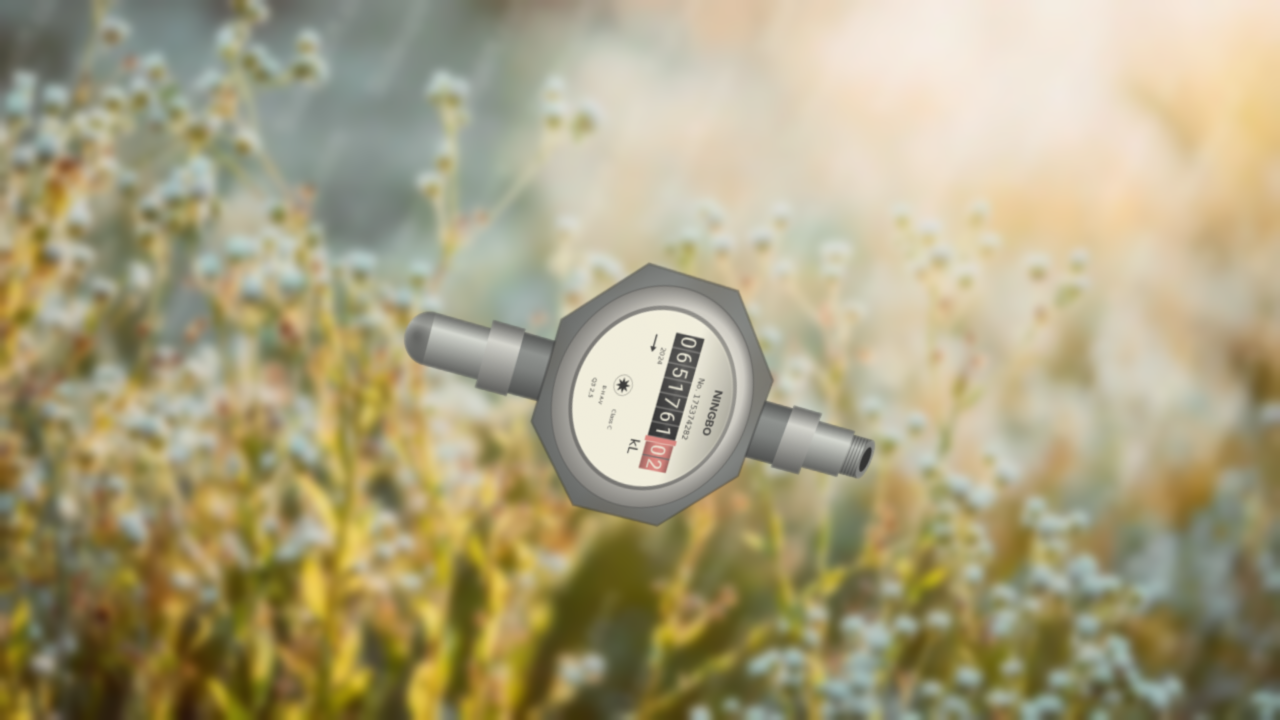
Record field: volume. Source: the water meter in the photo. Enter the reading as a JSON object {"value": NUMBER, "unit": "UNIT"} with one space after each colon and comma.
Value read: {"value": 651761.02, "unit": "kL"}
